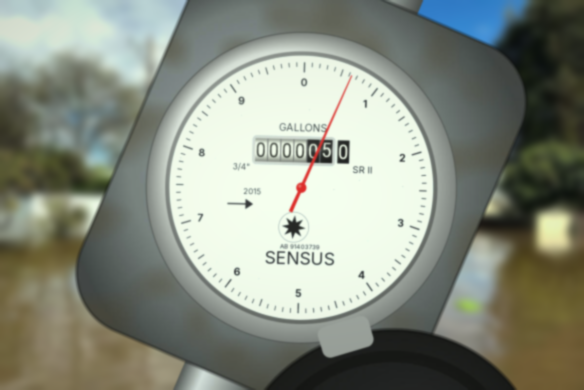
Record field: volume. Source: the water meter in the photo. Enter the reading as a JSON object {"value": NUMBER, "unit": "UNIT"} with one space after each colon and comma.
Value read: {"value": 50.6, "unit": "gal"}
